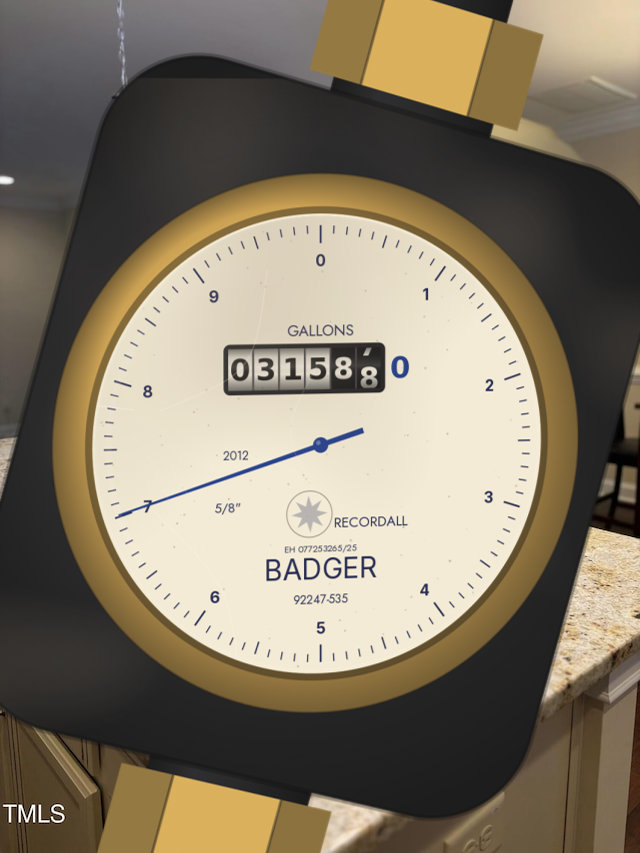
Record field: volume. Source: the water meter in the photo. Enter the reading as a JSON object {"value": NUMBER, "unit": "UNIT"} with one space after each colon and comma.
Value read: {"value": 315877.0, "unit": "gal"}
